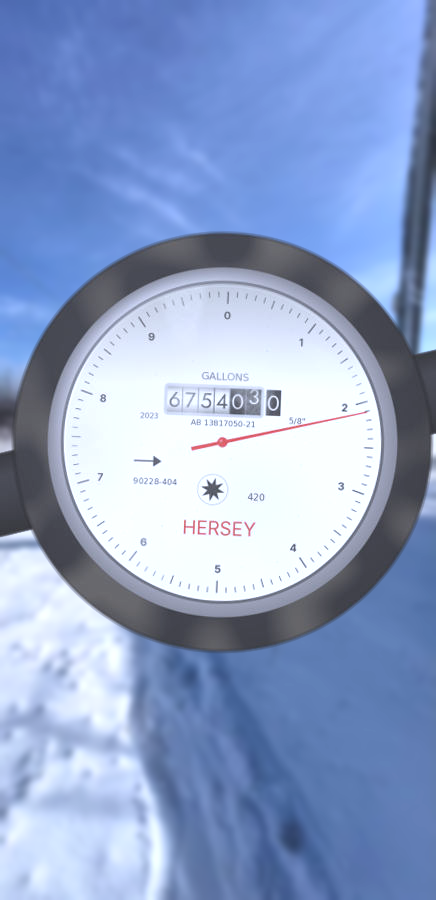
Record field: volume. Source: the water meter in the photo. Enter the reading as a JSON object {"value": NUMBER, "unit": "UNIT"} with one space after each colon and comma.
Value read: {"value": 6754032.1, "unit": "gal"}
